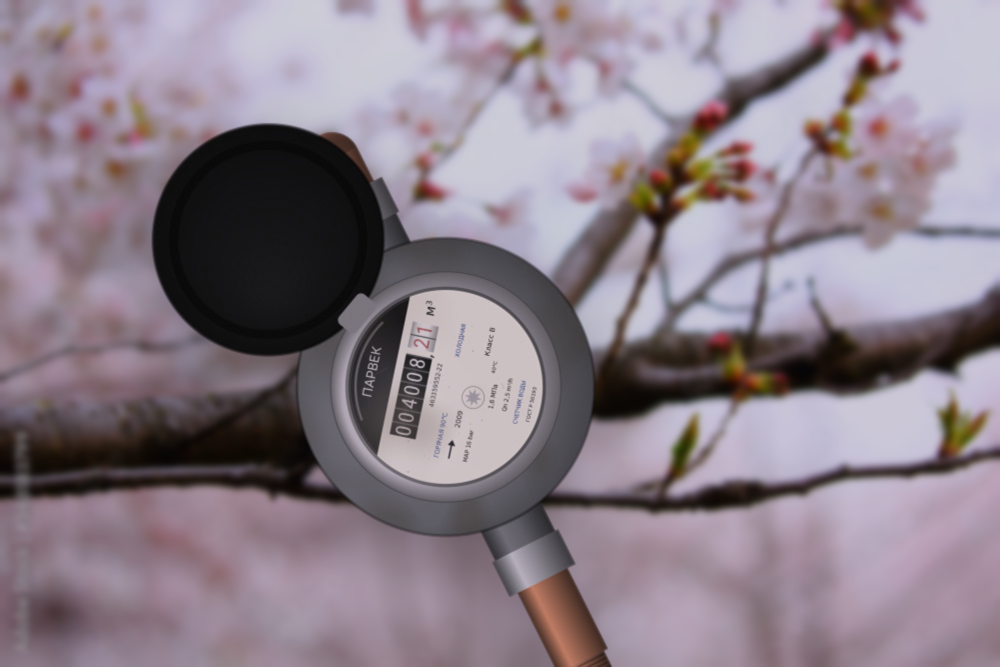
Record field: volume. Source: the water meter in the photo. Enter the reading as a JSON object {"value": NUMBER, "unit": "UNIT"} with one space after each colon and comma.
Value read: {"value": 4008.21, "unit": "m³"}
